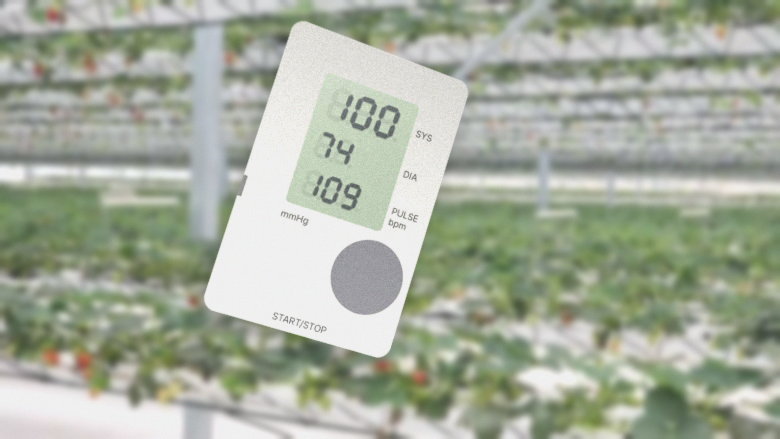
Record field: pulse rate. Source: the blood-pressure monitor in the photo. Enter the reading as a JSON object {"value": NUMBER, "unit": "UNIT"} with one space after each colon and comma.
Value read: {"value": 109, "unit": "bpm"}
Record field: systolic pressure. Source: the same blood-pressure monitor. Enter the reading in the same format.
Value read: {"value": 100, "unit": "mmHg"}
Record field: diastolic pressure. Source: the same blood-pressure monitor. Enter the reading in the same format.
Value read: {"value": 74, "unit": "mmHg"}
